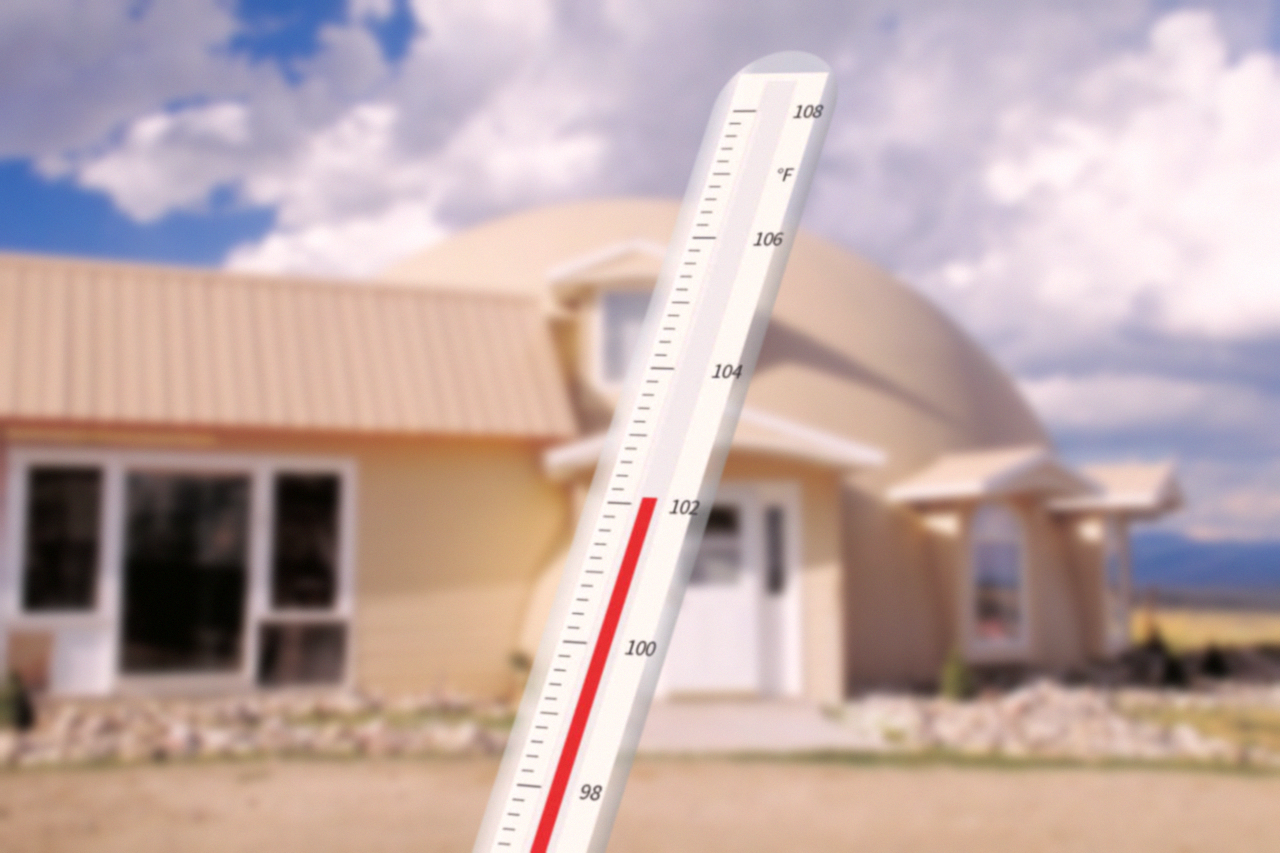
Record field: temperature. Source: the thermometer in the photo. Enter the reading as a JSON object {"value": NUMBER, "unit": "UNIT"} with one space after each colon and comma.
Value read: {"value": 102.1, "unit": "°F"}
